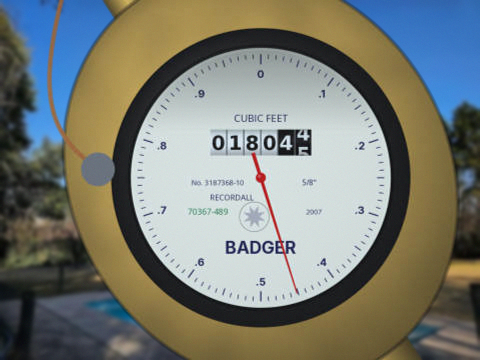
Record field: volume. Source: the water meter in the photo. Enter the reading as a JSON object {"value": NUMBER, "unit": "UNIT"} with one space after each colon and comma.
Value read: {"value": 18044.45, "unit": "ft³"}
